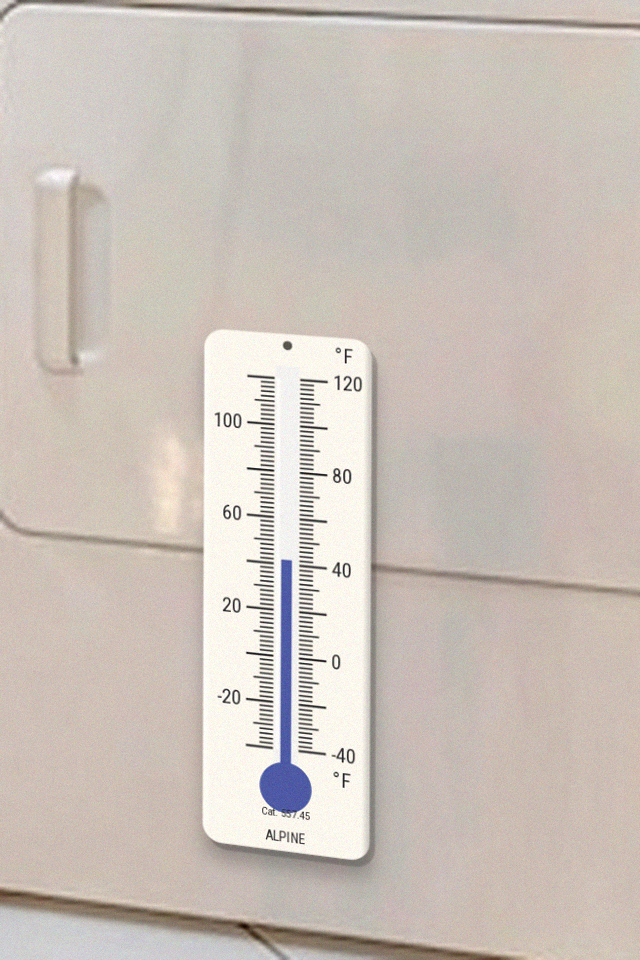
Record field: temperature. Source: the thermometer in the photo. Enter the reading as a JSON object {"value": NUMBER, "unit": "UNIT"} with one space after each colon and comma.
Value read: {"value": 42, "unit": "°F"}
